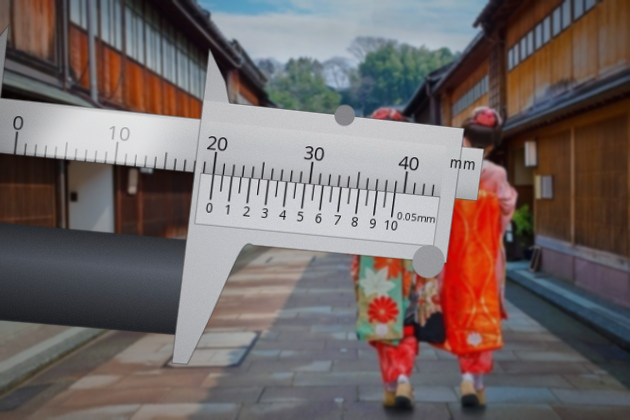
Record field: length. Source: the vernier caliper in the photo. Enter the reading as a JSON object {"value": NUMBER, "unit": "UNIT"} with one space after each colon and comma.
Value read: {"value": 20.0, "unit": "mm"}
